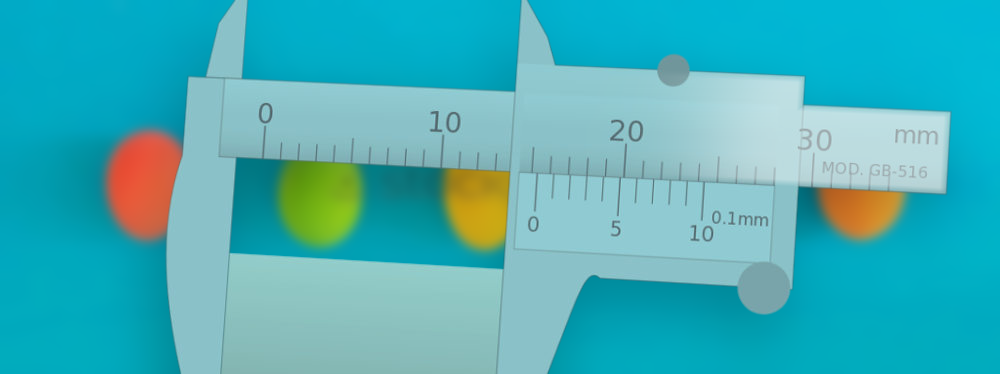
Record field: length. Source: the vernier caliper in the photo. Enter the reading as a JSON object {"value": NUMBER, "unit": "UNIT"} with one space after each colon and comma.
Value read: {"value": 15.3, "unit": "mm"}
